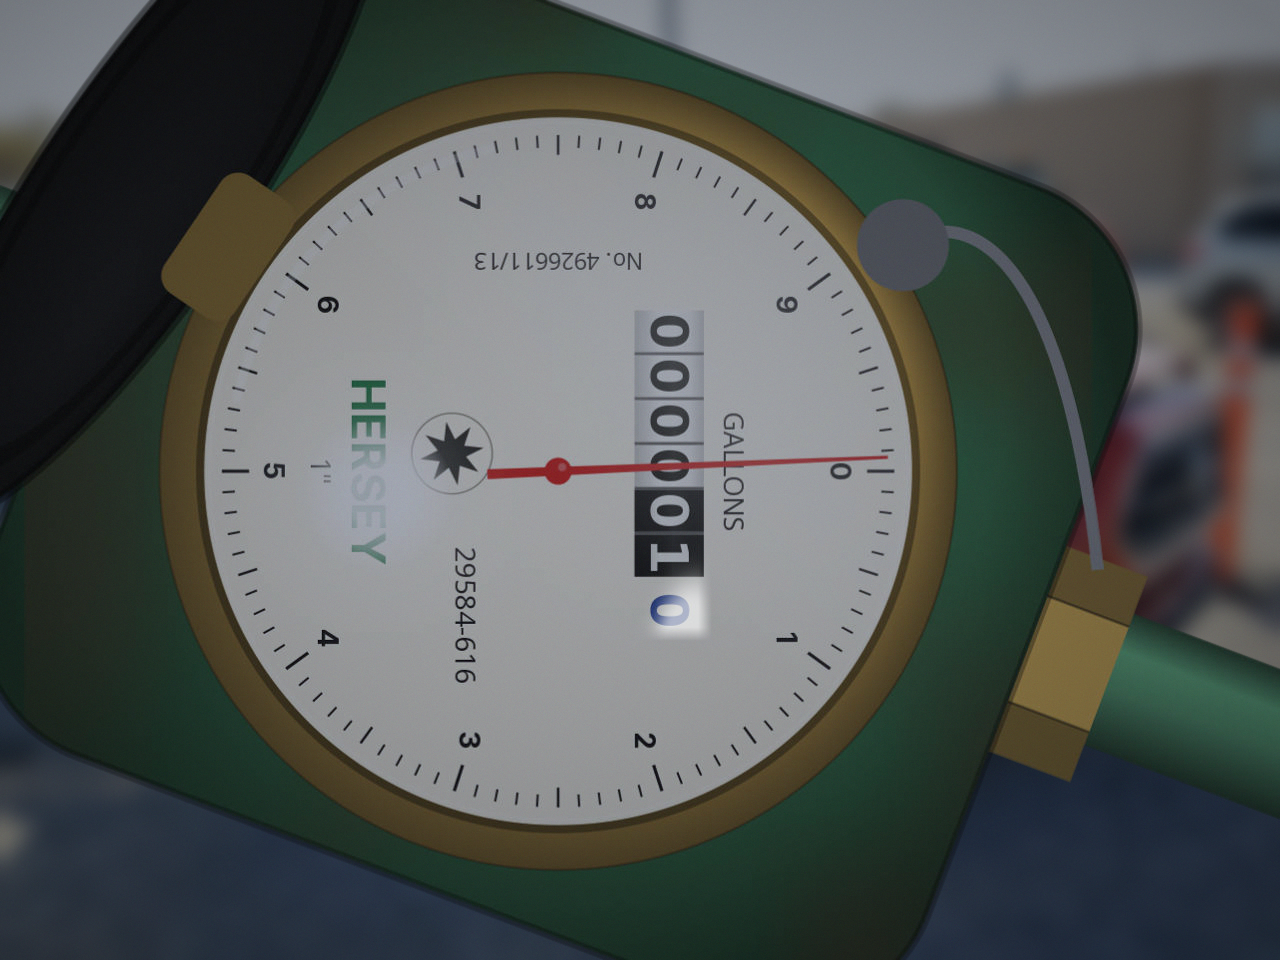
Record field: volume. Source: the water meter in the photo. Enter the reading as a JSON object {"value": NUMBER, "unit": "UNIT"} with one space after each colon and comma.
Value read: {"value": 9.9, "unit": "gal"}
